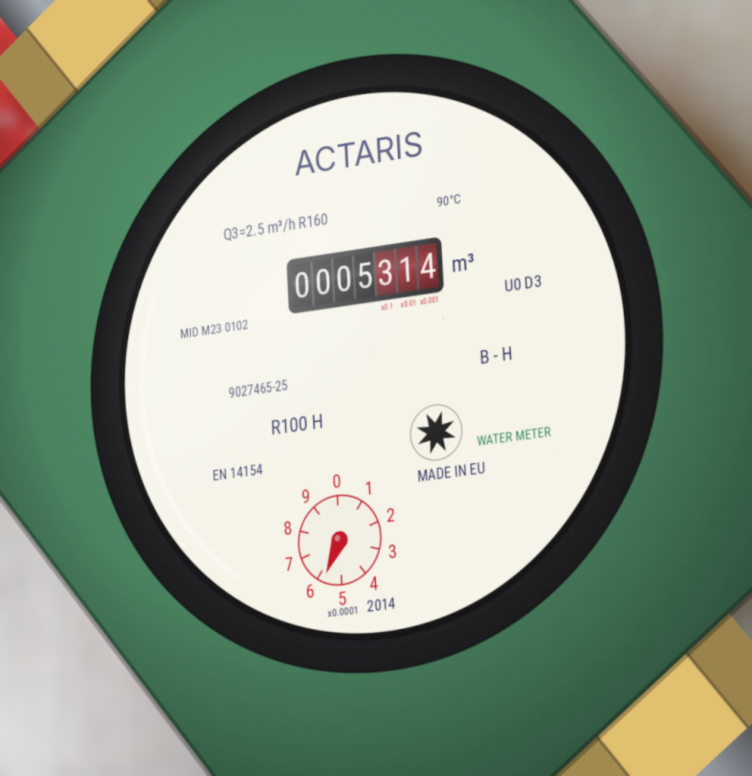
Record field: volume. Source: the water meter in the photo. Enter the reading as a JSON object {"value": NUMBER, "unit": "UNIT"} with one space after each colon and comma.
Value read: {"value": 5.3145, "unit": "m³"}
